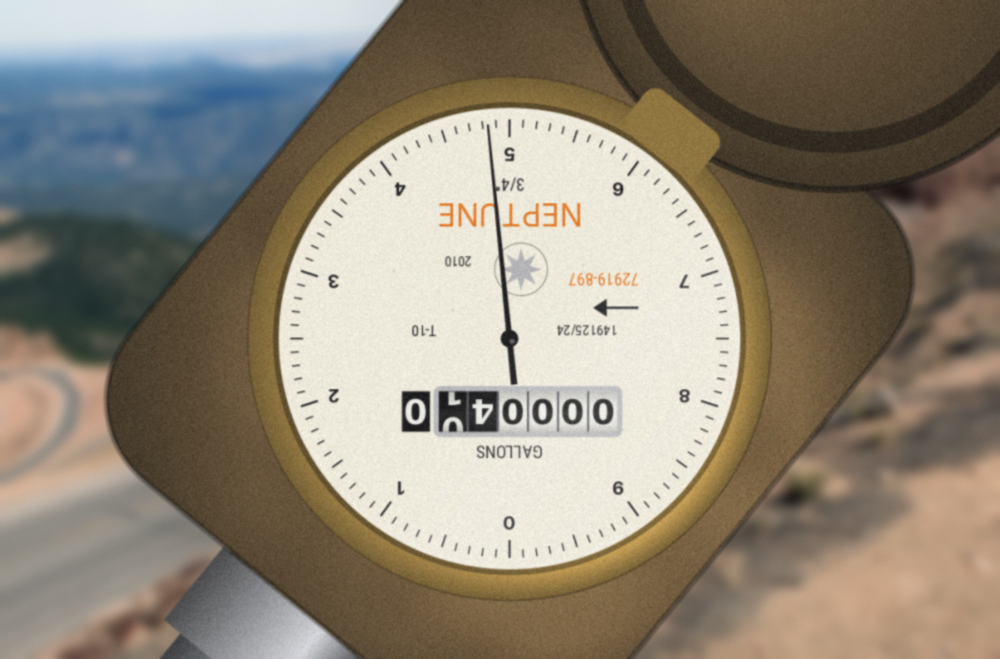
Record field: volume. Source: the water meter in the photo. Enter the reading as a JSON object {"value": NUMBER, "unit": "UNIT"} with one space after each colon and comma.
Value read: {"value": 404.8, "unit": "gal"}
